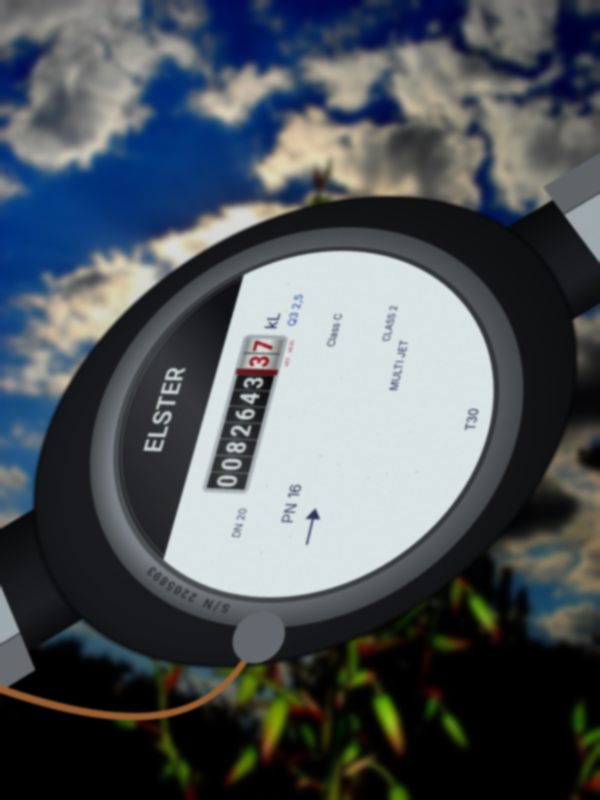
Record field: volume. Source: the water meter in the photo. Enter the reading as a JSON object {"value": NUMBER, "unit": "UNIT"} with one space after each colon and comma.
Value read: {"value": 82643.37, "unit": "kL"}
